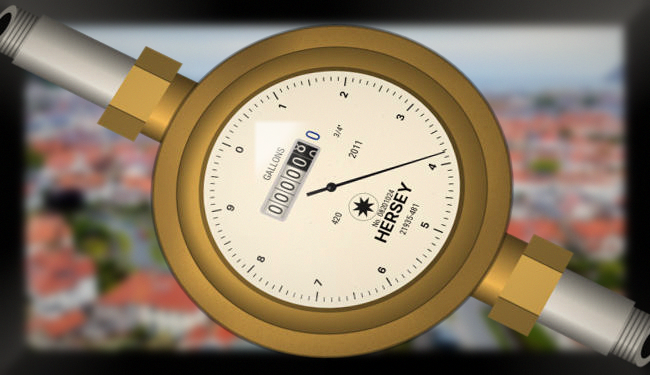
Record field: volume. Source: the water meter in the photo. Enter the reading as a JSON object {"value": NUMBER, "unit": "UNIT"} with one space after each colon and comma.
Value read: {"value": 83.8, "unit": "gal"}
